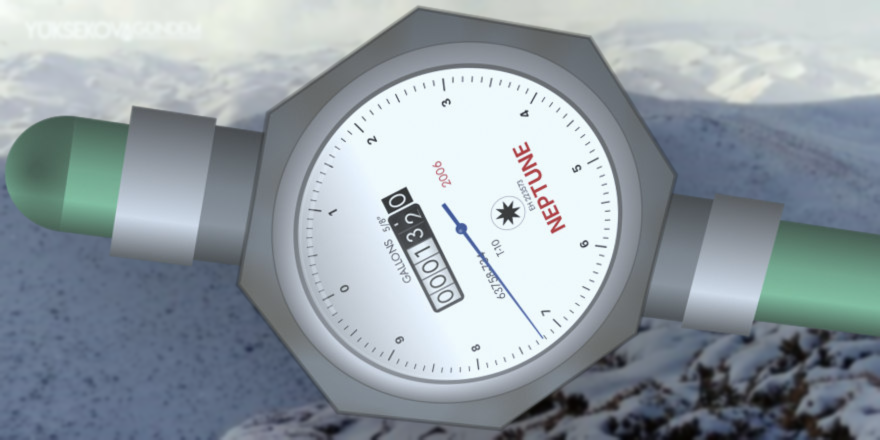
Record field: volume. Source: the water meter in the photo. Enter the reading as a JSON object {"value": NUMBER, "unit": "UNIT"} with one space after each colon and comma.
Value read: {"value": 1317.2, "unit": "gal"}
